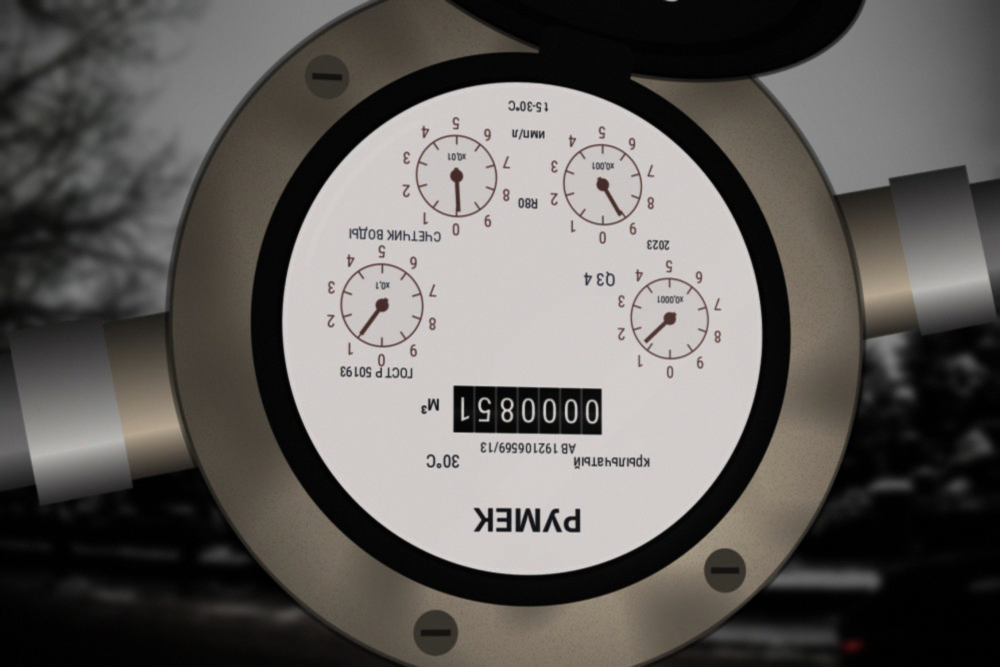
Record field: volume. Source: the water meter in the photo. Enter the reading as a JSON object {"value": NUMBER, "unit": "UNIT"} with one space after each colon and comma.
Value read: {"value": 851.0991, "unit": "m³"}
